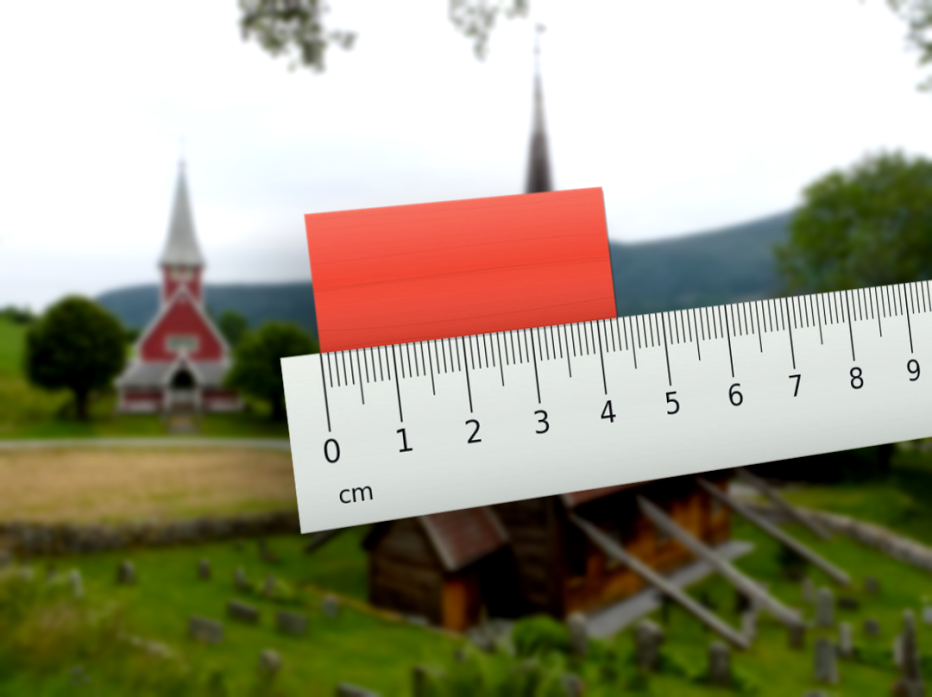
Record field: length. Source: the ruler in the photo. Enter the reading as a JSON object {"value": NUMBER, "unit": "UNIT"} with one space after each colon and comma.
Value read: {"value": 4.3, "unit": "cm"}
